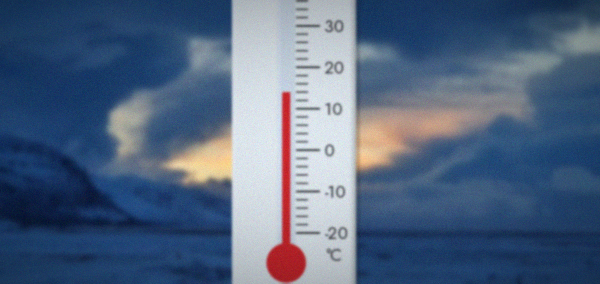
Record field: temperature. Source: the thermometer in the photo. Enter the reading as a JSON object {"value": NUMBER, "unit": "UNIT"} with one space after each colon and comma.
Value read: {"value": 14, "unit": "°C"}
